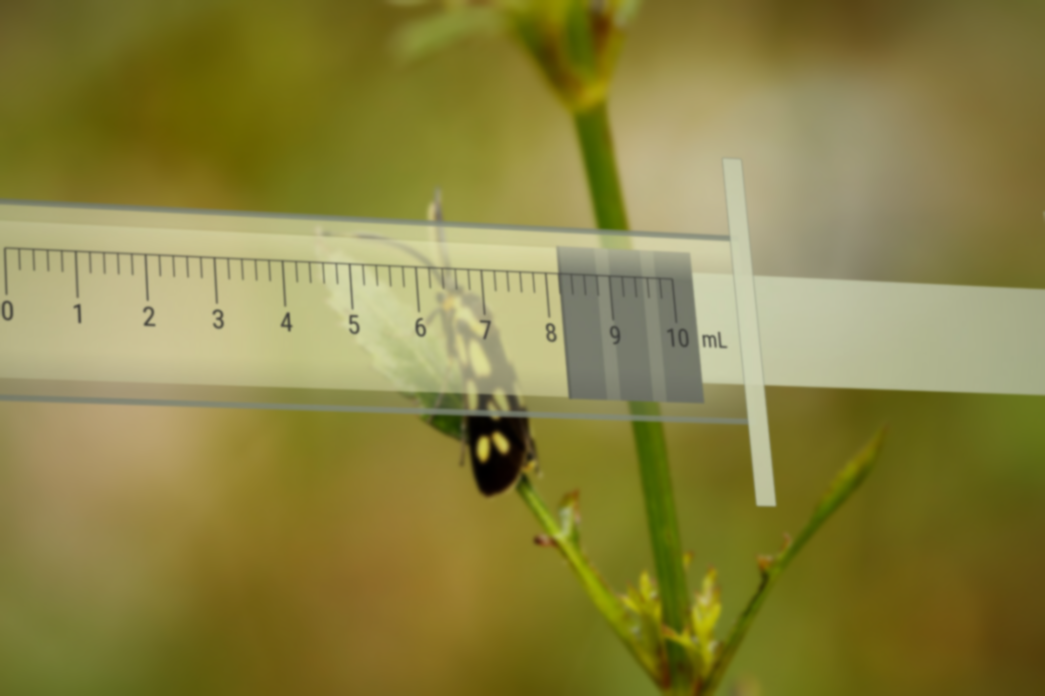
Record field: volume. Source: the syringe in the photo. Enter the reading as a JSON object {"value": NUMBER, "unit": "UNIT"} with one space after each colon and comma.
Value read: {"value": 8.2, "unit": "mL"}
